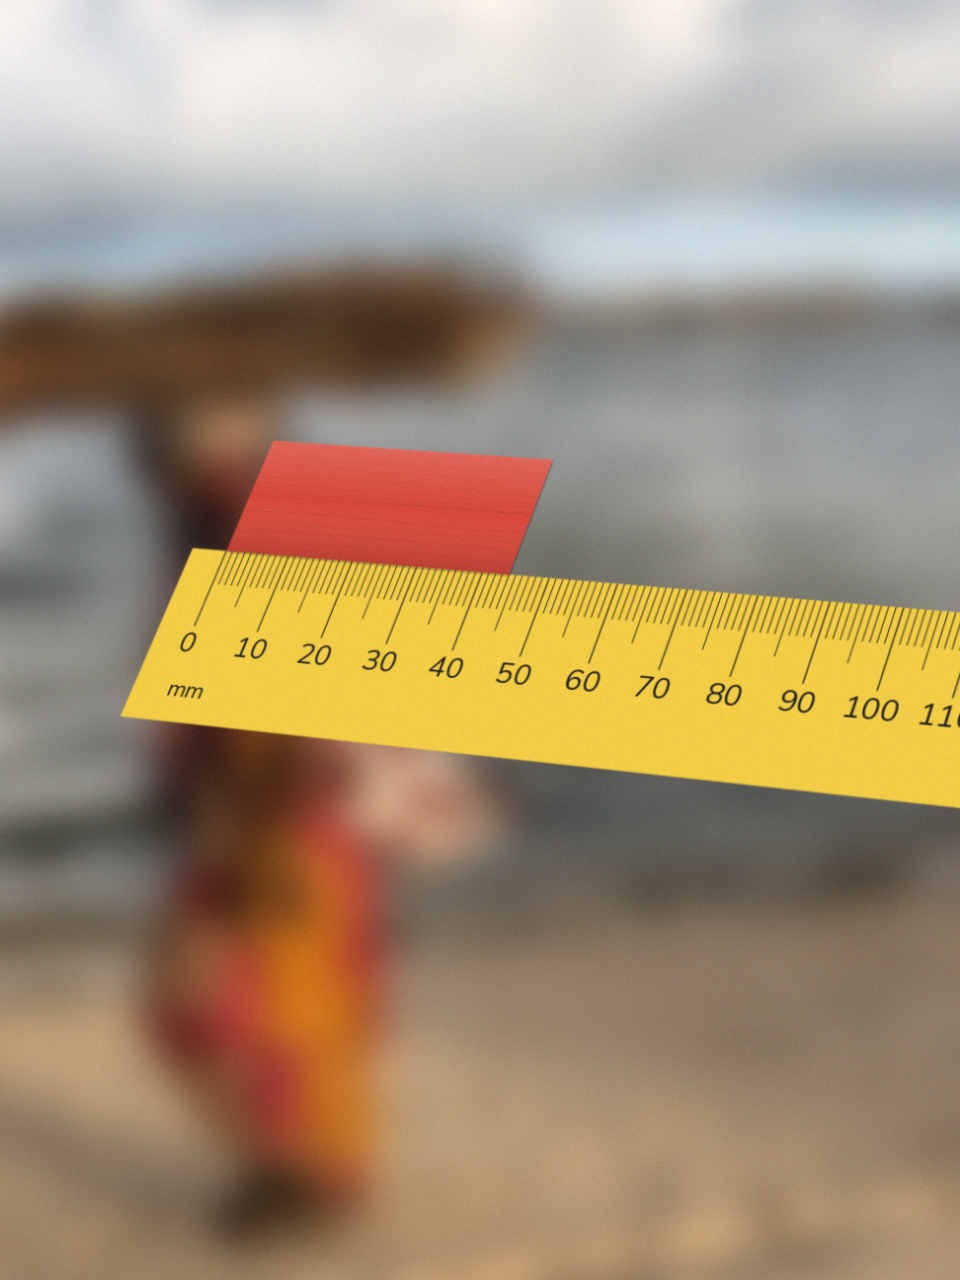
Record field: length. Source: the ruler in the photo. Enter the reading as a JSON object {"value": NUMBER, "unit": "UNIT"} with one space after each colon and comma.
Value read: {"value": 44, "unit": "mm"}
